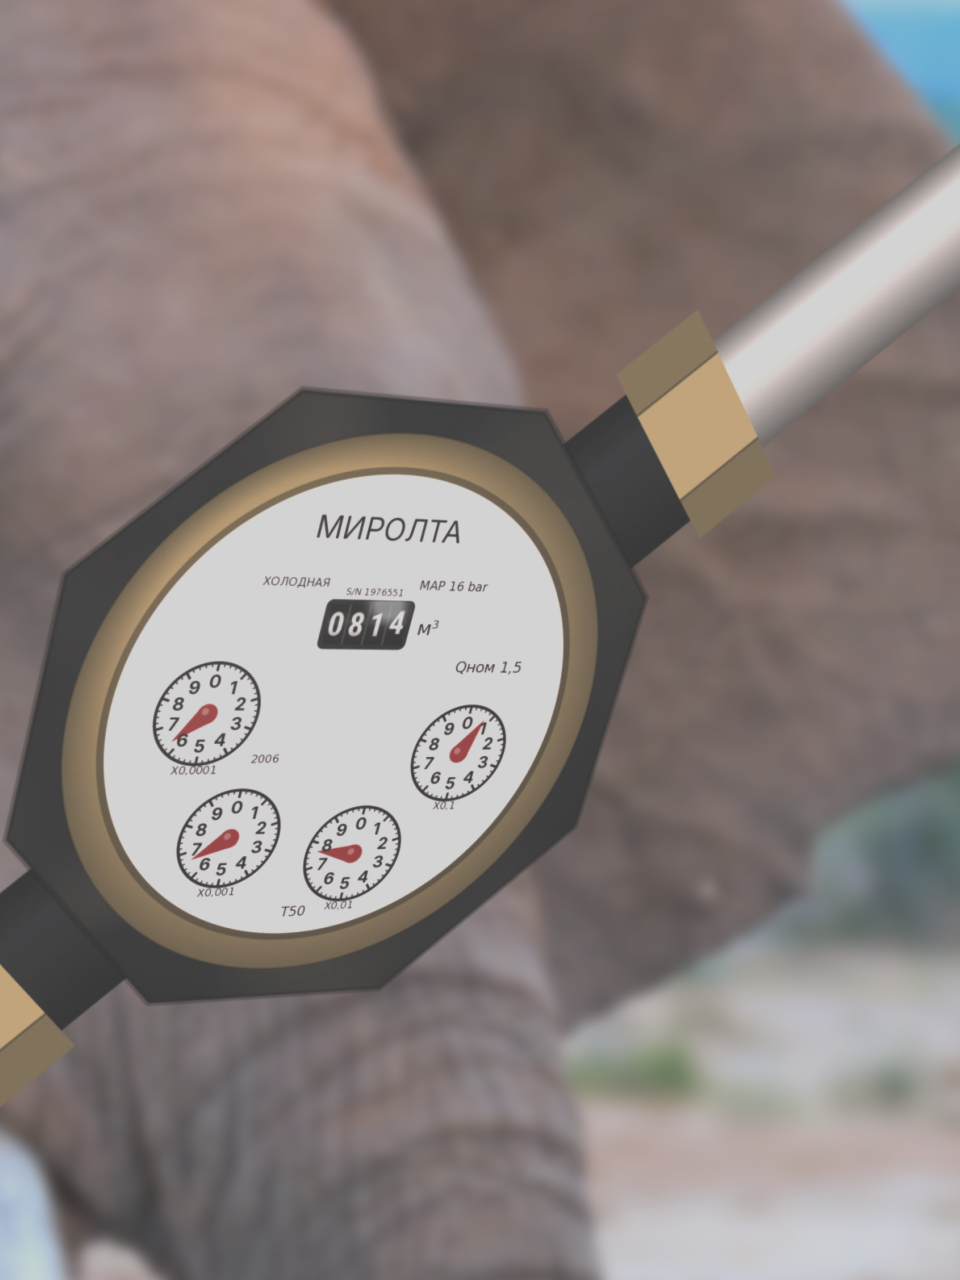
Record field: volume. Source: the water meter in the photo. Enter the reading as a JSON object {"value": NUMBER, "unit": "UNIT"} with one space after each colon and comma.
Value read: {"value": 814.0766, "unit": "m³"}
